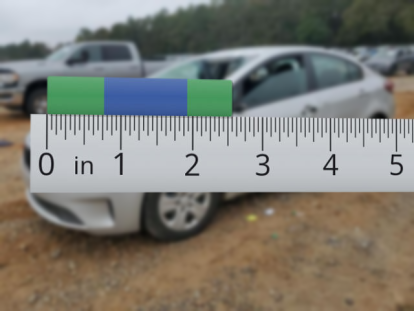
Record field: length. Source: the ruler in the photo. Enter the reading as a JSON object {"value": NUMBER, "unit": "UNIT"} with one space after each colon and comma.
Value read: {"value": 2.5625, "unit": "in"}
